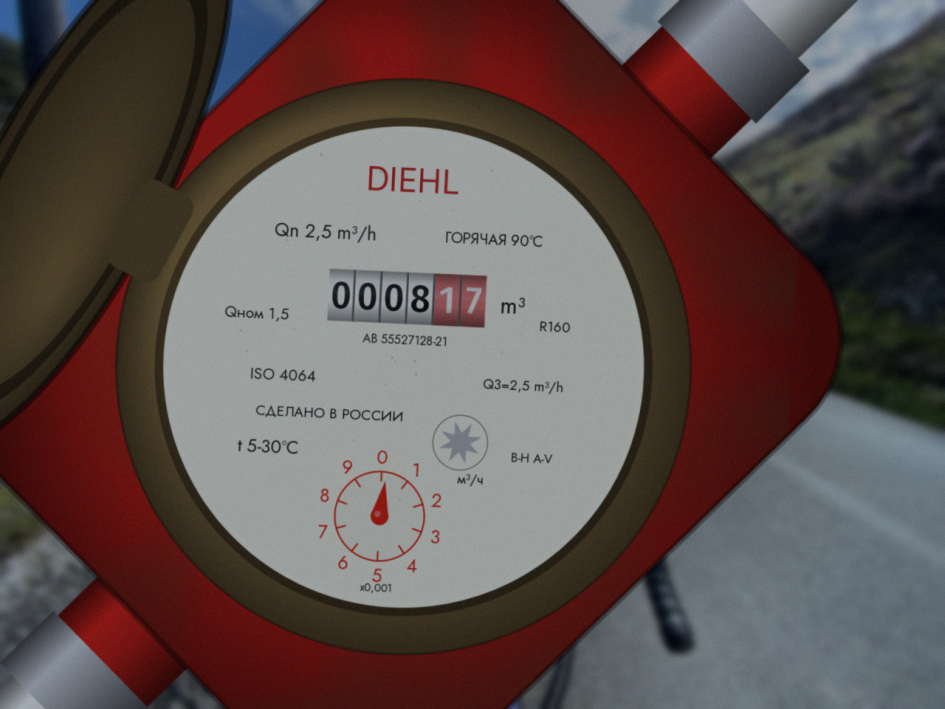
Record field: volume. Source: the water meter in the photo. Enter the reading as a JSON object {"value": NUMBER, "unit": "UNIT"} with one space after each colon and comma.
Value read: {"value": 8.170, "unit": "m³"}
